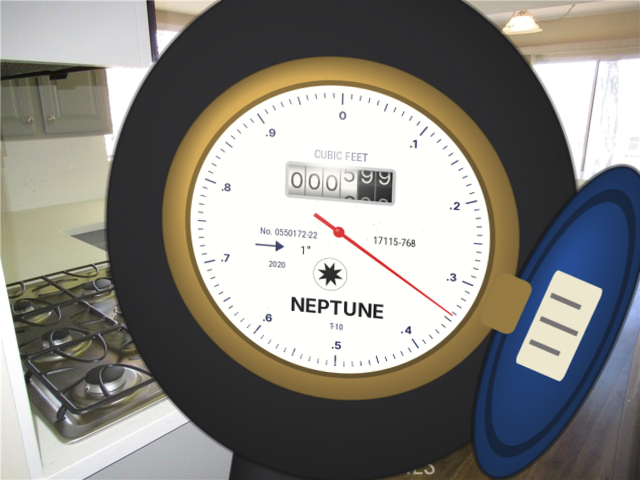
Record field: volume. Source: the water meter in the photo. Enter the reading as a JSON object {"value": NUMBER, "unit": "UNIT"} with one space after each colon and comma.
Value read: {"value": 599.34, "unit": "ft³"}
